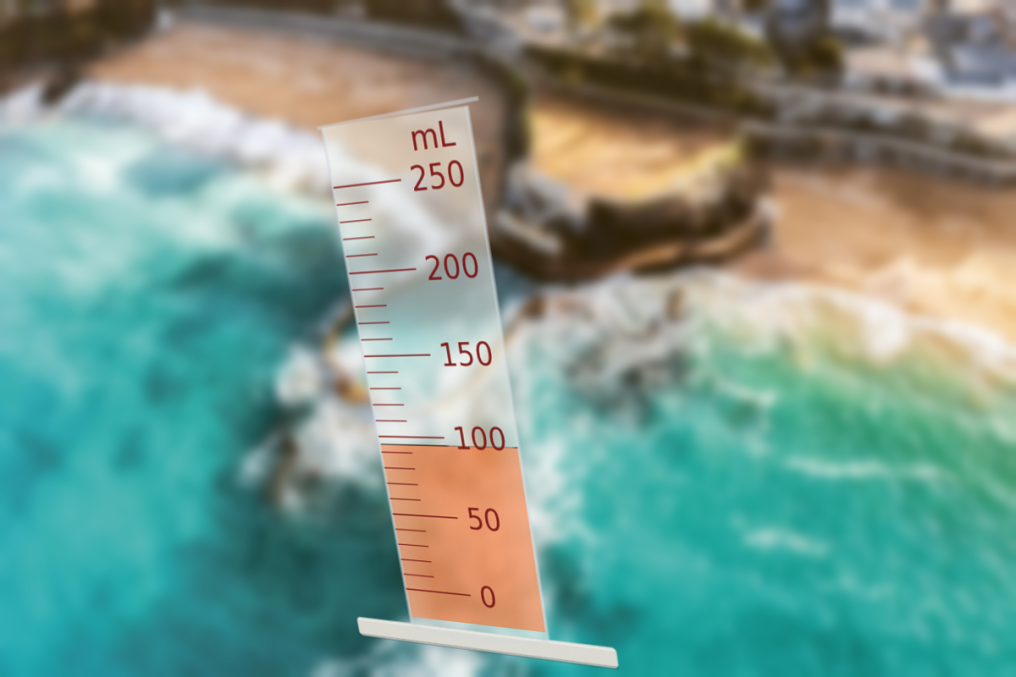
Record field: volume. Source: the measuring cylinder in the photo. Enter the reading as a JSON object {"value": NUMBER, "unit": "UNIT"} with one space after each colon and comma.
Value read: {"value": 95, "unit": "mL"}
